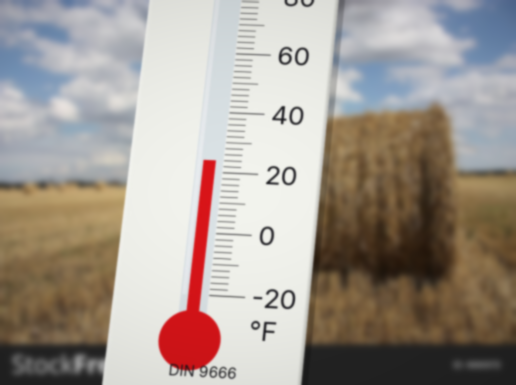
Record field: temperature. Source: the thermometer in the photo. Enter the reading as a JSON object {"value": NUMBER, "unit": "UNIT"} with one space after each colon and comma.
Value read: {"value": 24, "unit": "°F"}
